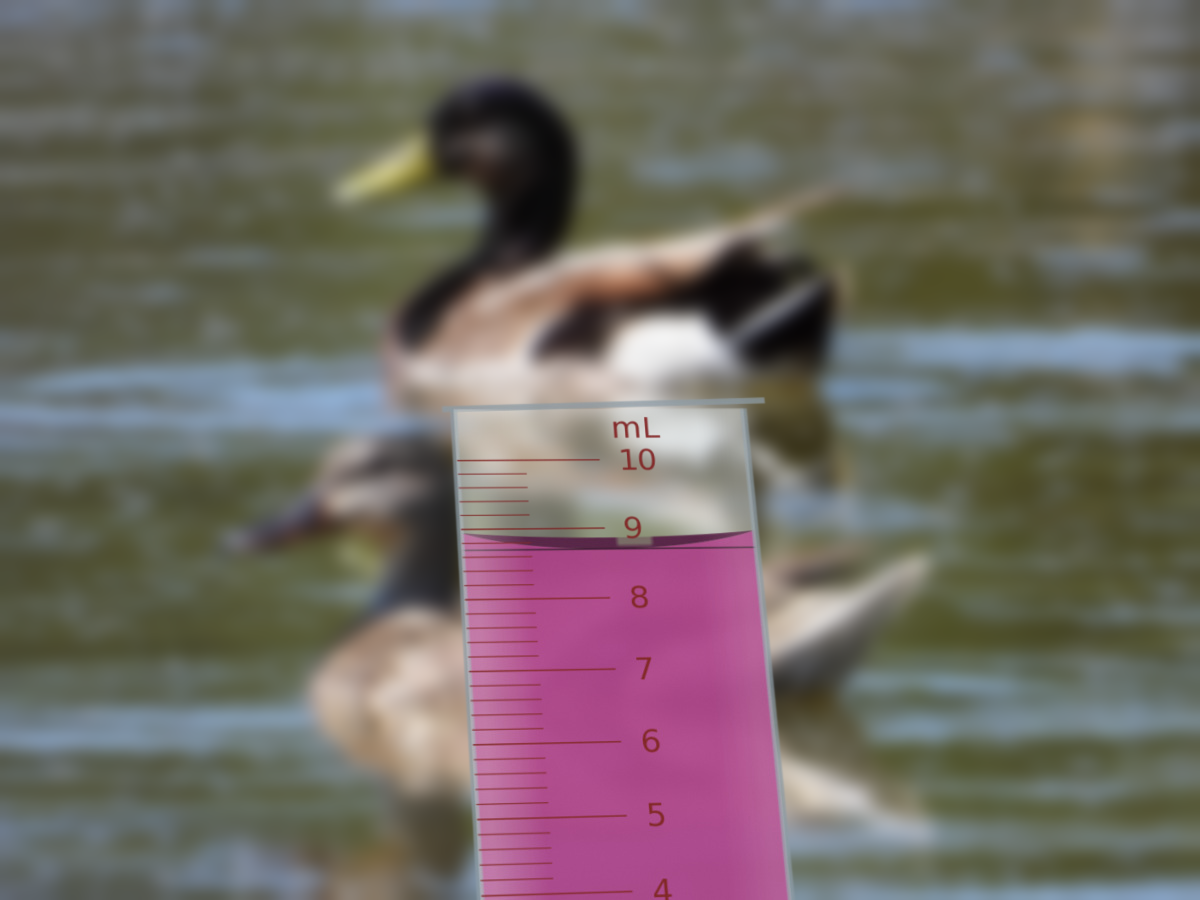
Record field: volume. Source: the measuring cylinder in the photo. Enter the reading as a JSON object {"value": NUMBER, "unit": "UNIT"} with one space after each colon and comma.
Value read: {"value": 8.7, "unit": "mL"}
